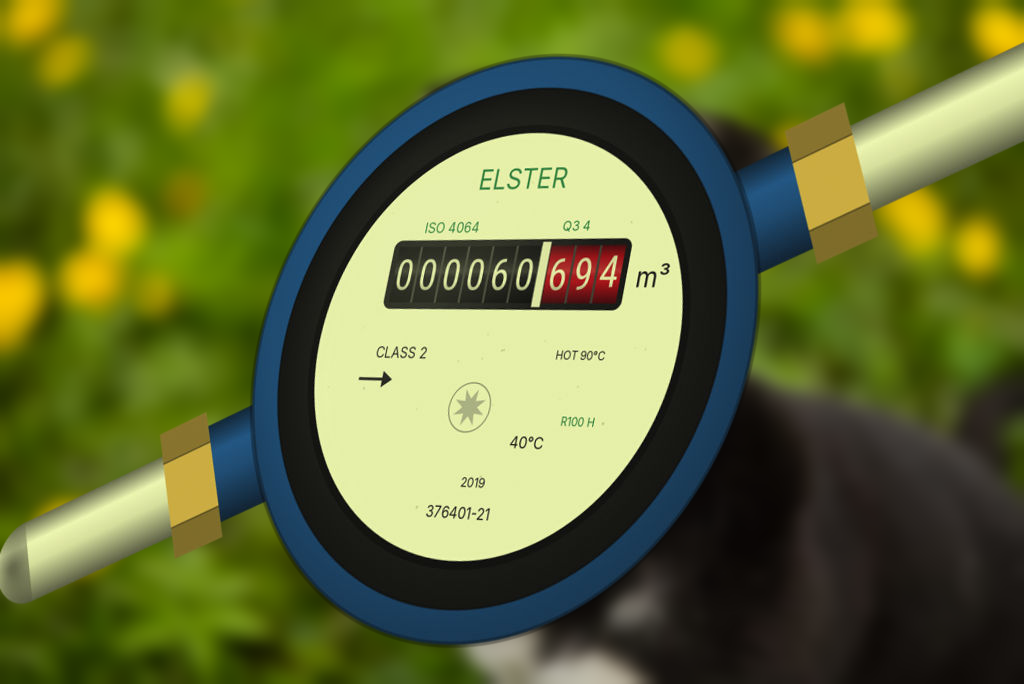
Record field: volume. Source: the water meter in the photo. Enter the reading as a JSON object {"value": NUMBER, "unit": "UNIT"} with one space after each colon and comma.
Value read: {"value": 60.694, "unit": "m³"}
